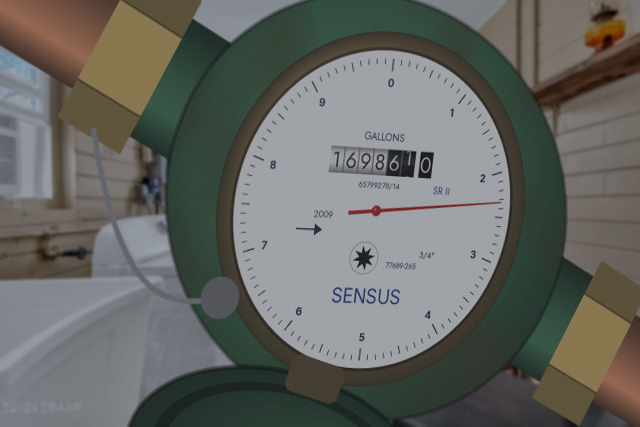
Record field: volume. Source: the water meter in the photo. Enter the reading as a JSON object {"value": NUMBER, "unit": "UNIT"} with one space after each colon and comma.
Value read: {"value": 1698612.3, "unit": "gal"}
